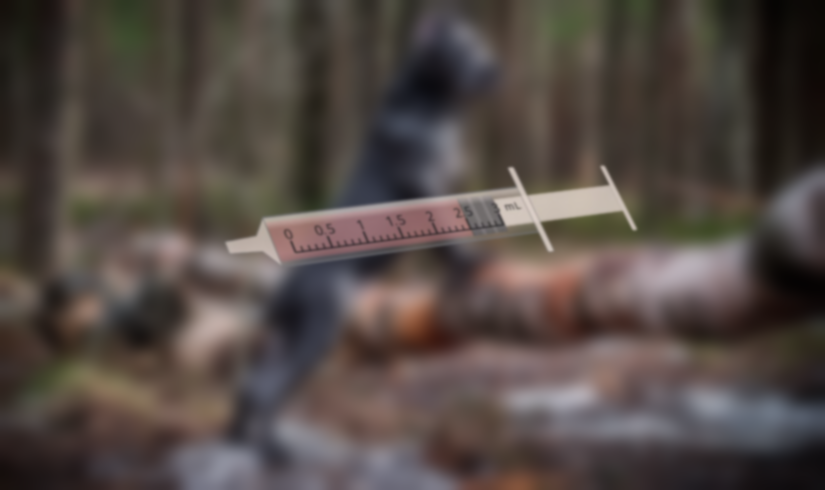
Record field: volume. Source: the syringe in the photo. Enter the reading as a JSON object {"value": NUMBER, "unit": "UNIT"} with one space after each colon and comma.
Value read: {"value": 2.5, "unit": "mL"}
